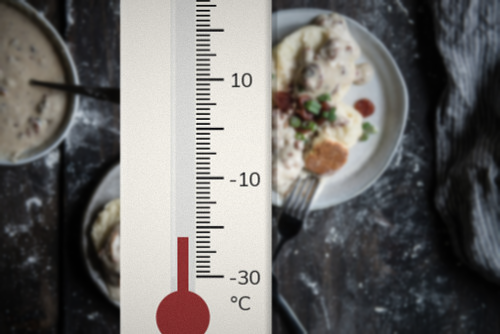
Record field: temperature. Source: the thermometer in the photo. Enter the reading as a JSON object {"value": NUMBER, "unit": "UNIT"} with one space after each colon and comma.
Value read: {"value": -22, "unit": "°C"}
